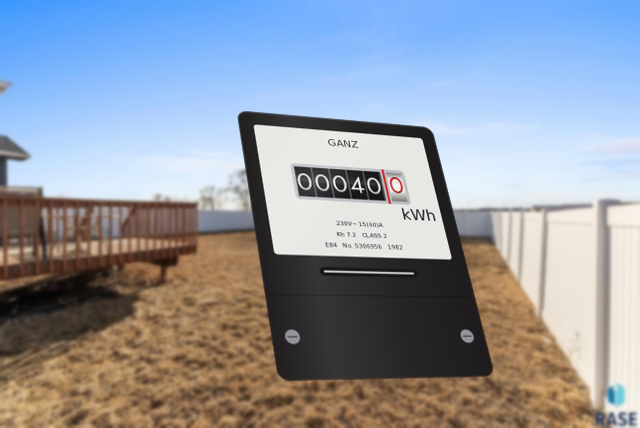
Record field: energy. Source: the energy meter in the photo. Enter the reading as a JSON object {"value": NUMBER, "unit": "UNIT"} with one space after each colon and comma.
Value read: {"value": 40.0, "unit": "kWh"}
